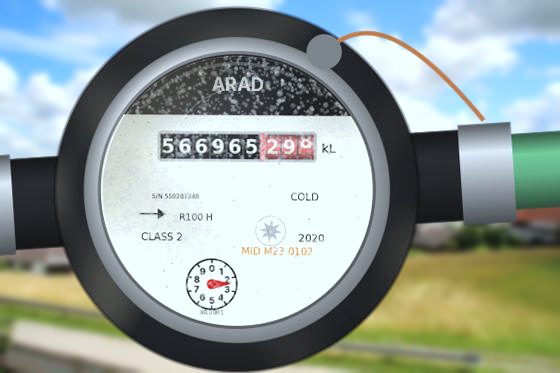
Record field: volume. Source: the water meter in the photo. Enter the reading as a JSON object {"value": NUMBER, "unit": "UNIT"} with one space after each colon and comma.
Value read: {"value": 566965.2982, "unit": "kL"}
